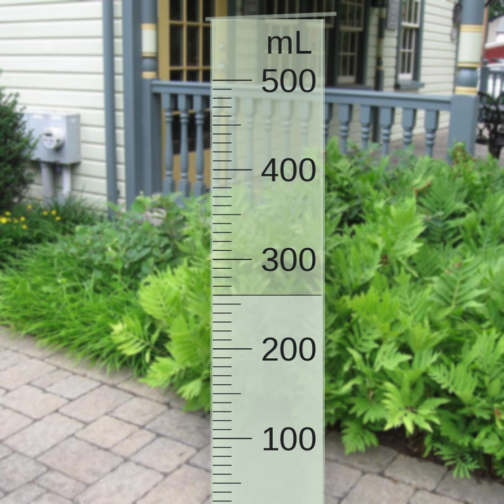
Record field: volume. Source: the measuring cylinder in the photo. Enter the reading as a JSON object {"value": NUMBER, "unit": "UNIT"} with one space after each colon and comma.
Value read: {"value": 260, "unit": "mL"}
